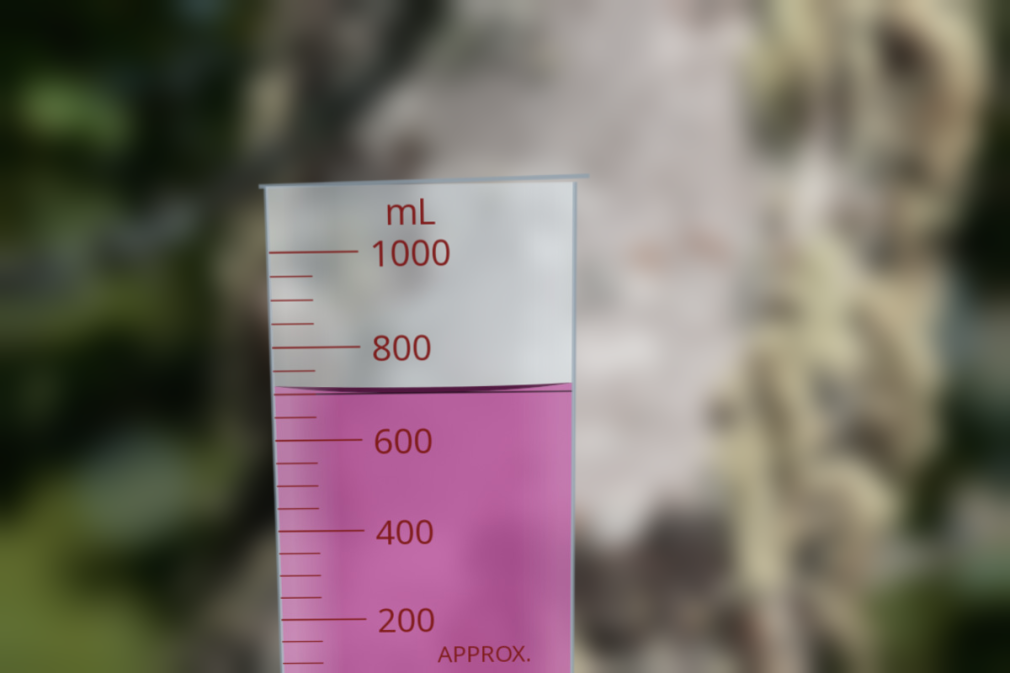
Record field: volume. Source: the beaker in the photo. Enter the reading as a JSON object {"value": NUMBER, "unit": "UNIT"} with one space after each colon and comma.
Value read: {"value": 700, "unit": "mL"}
